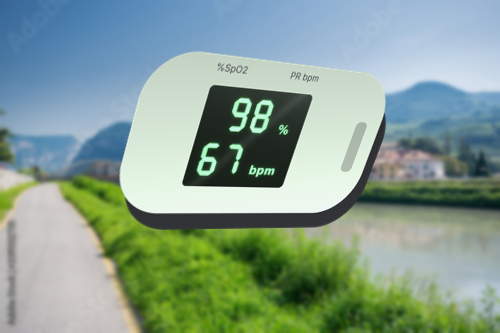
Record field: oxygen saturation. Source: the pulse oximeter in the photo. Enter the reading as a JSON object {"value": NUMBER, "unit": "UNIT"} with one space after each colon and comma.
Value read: {"value": 98, "unit": "%"}
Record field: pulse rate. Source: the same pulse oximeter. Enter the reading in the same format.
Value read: {"value": 67, "unit": "bpm"}
